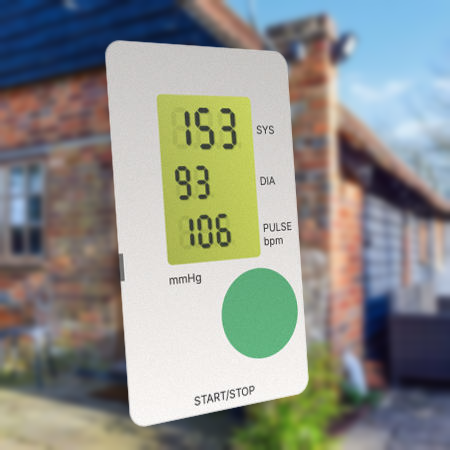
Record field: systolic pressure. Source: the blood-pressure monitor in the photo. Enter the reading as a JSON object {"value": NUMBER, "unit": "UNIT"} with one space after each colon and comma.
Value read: {"value": 153, "unit": "mmHg"}
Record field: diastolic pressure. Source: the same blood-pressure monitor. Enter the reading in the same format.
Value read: {"value": 93, "unit": "mmHg"}
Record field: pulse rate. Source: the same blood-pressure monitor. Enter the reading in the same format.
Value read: {"value": 106, "unit": "bpm"}
